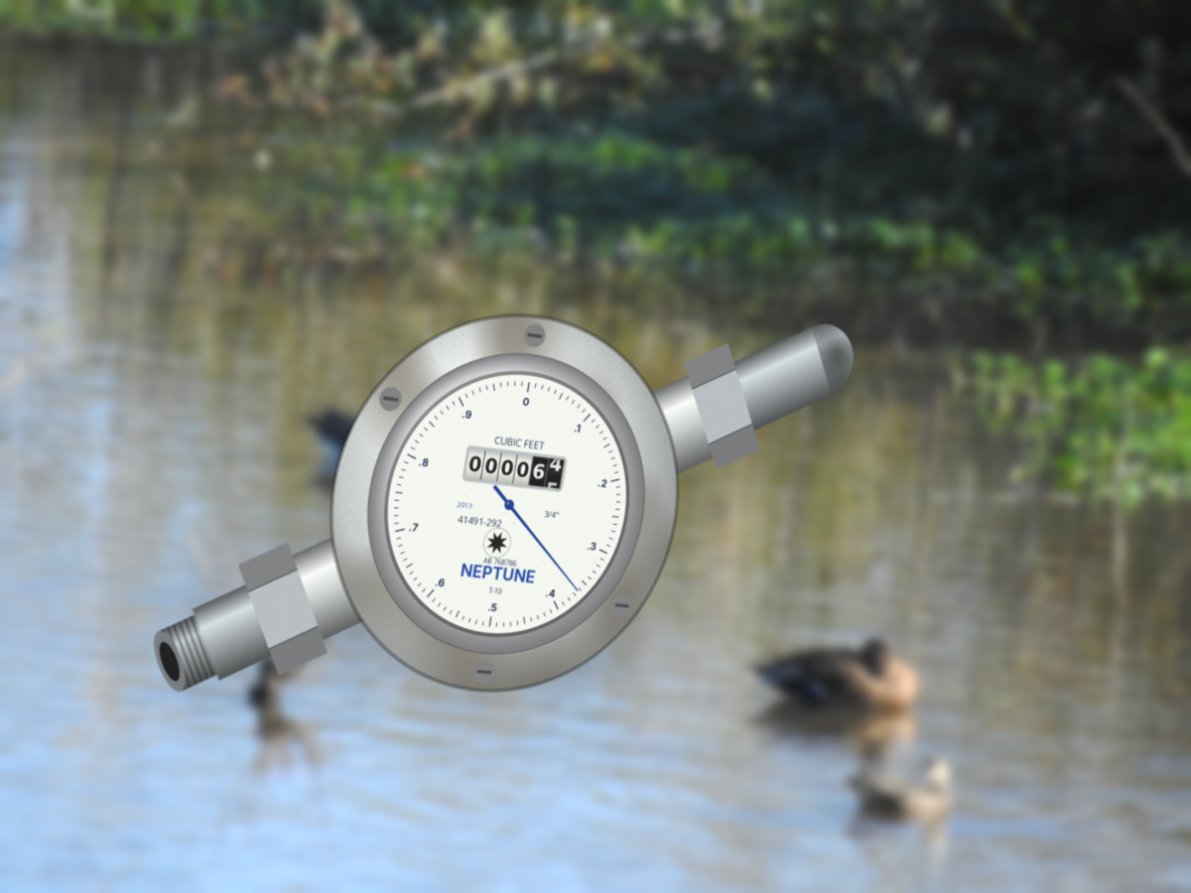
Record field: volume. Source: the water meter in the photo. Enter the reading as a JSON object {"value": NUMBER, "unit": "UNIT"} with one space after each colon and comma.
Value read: {"value": 64.36, "unit": "ft³"}
